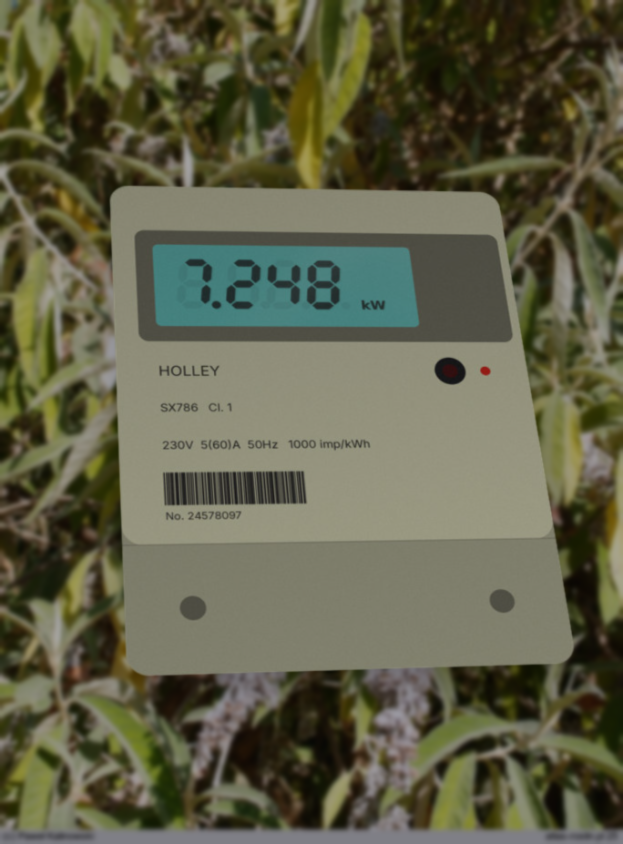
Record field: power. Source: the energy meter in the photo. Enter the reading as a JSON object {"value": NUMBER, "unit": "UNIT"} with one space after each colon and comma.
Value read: {"value": 7.248, "unit": "kW"}
